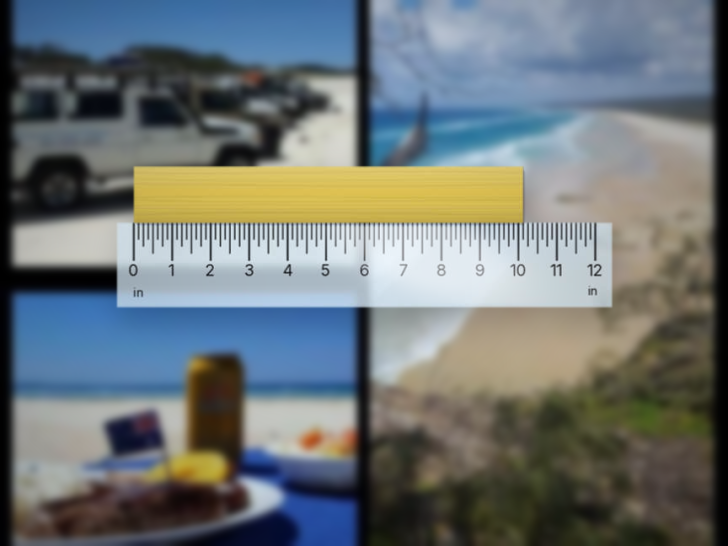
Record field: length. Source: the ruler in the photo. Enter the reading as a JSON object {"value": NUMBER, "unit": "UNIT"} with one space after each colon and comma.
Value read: {"value": 10.125, "unit": "in"}
